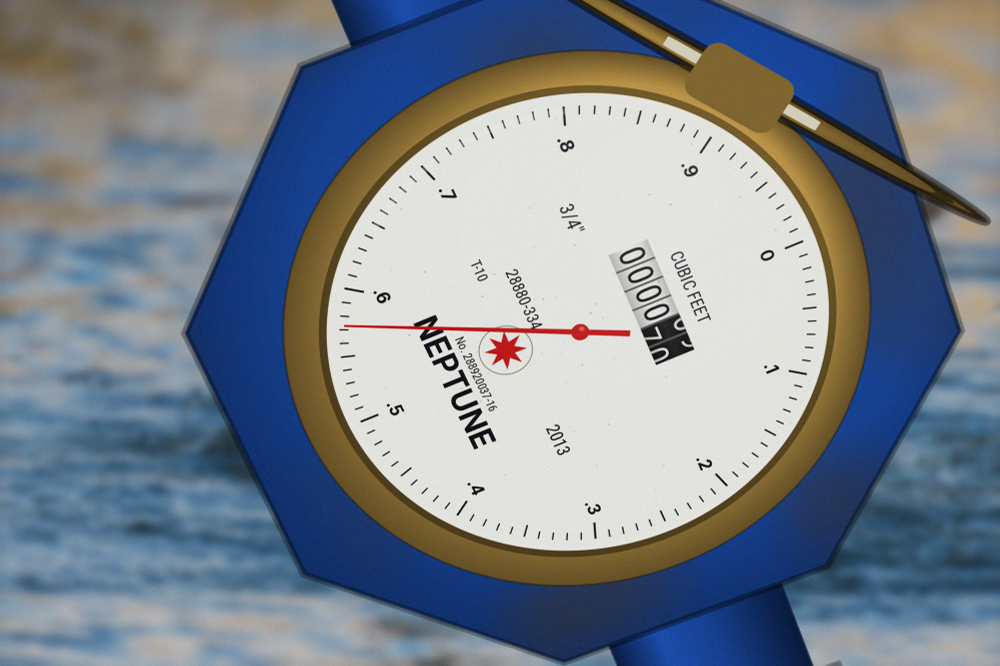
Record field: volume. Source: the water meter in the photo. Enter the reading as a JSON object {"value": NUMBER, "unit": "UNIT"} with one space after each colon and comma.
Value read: {"value": 69.57, "unit": "ft³"}
